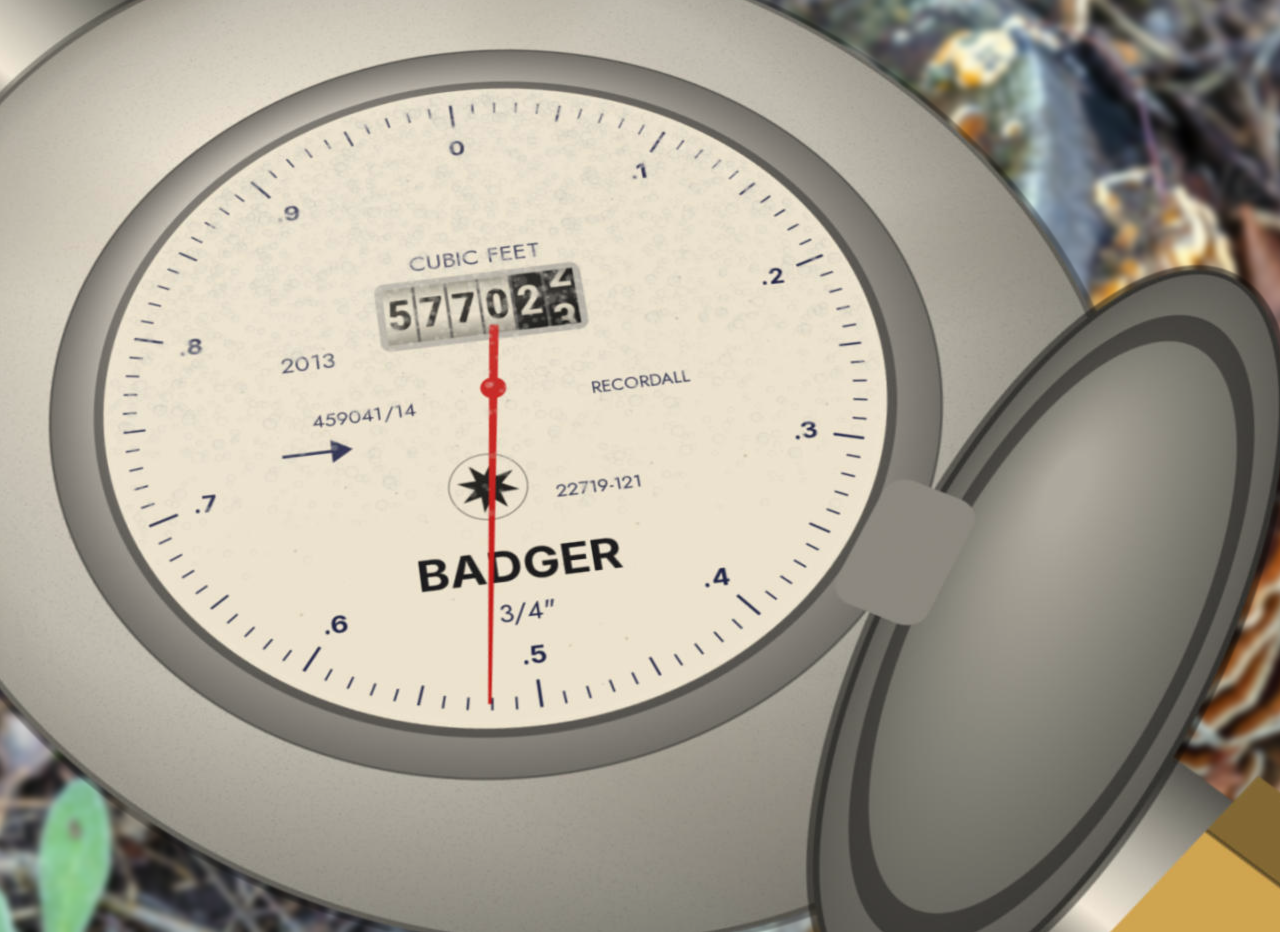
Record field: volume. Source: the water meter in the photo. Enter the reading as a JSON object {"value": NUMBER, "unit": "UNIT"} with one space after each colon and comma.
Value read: {"value": 577022.52, "unit": "ft³"}
